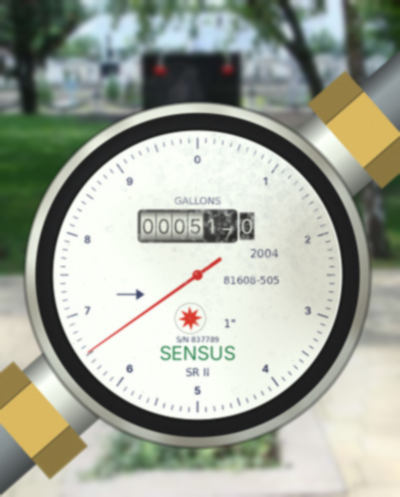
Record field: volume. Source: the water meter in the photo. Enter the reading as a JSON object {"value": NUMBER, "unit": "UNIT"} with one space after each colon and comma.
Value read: {"value": 5166.5, "unit": "gal"}
